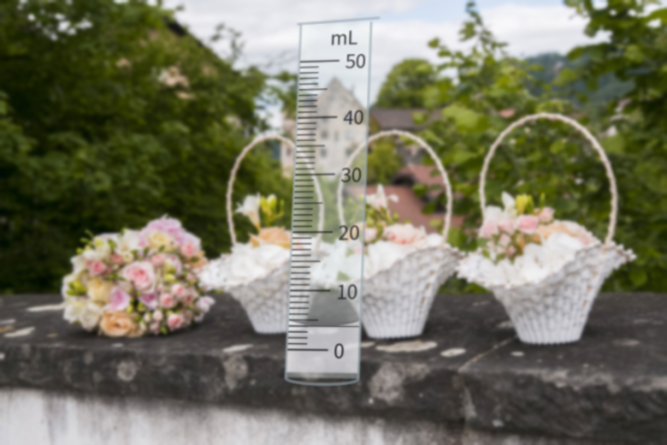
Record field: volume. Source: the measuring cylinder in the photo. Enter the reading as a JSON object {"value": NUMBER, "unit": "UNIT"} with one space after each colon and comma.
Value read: {"value": 4, "unit": "mL"}
